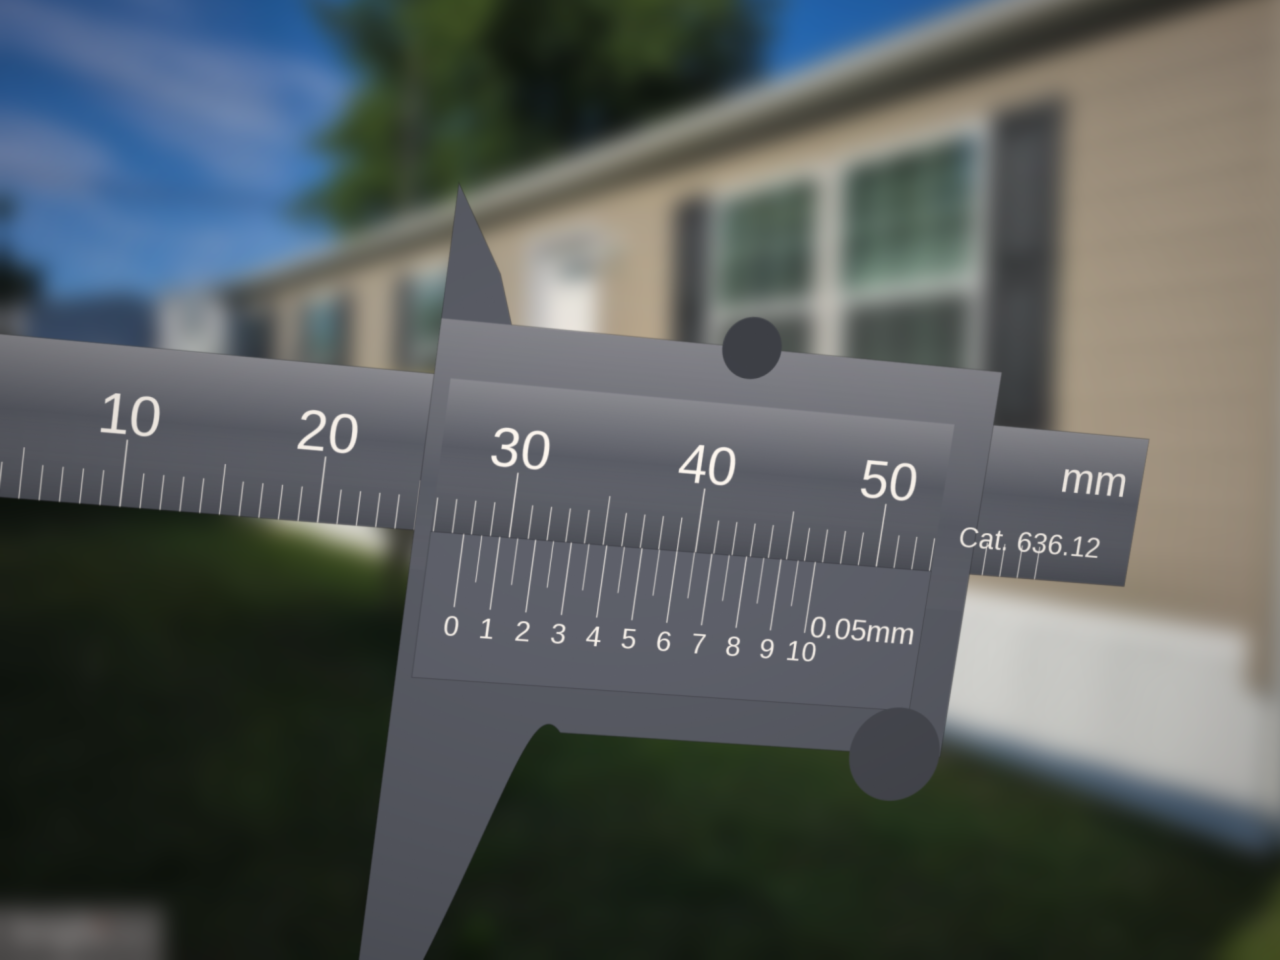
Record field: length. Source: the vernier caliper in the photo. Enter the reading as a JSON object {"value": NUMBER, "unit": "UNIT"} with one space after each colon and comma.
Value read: {"value": 27.6, "unit": "mm"}
